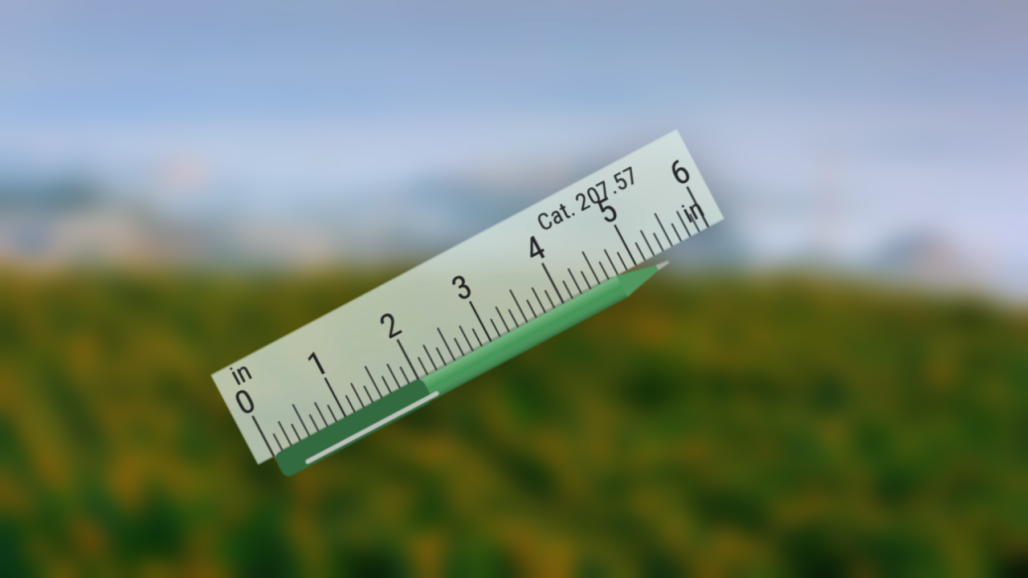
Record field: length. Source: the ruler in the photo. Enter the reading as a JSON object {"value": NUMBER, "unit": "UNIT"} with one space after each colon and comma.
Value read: {"value": 5.375, "unit": "in"}
